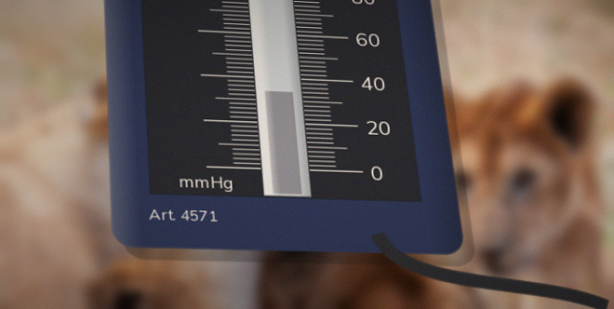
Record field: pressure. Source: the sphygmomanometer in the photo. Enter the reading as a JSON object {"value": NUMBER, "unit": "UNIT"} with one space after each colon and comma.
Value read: {"value": 34, "unit": "mmHg"}
